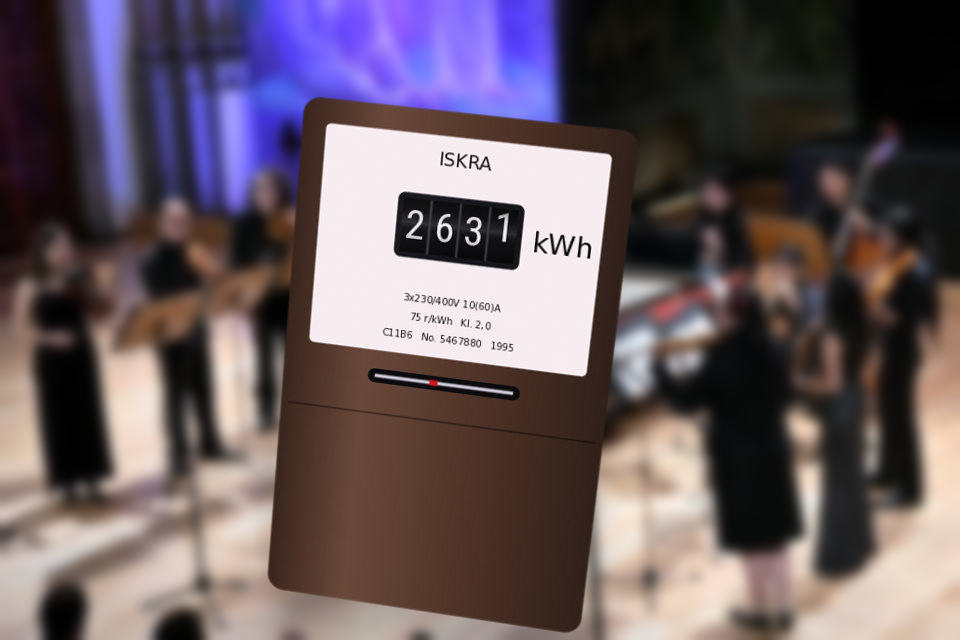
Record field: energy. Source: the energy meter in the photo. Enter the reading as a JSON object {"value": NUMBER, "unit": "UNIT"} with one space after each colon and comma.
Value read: {"value": 2631, "unit": "kWh"}
